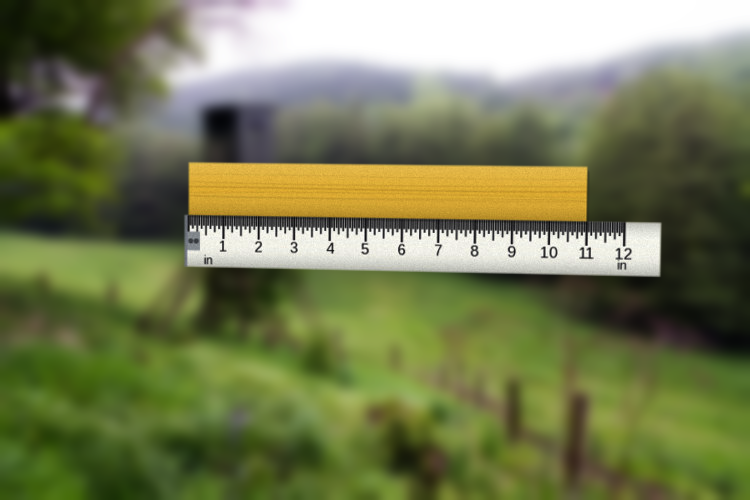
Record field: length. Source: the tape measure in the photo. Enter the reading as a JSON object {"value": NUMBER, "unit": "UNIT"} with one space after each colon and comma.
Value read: {"value": 11, "unit": "in"}
